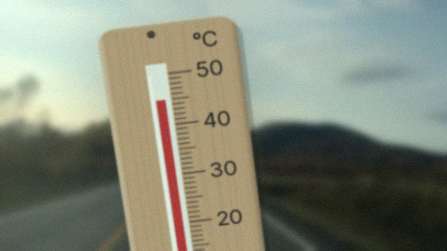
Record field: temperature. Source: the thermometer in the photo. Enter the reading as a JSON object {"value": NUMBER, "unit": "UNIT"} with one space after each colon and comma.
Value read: {"value": 45, "unit": "°C"}
